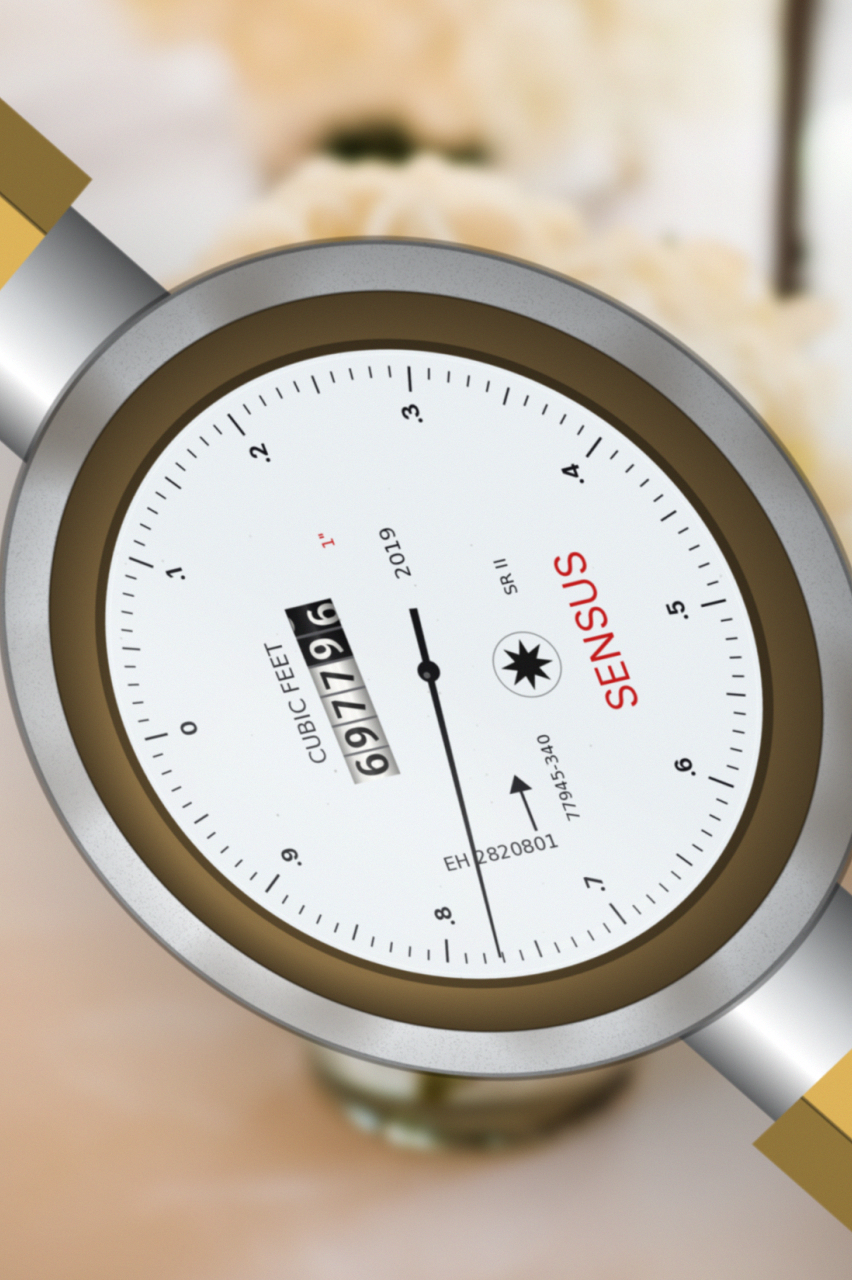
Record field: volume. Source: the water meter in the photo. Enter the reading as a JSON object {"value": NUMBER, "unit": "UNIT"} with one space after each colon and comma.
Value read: {"value": 697795.77, "unit": "ft³"}
